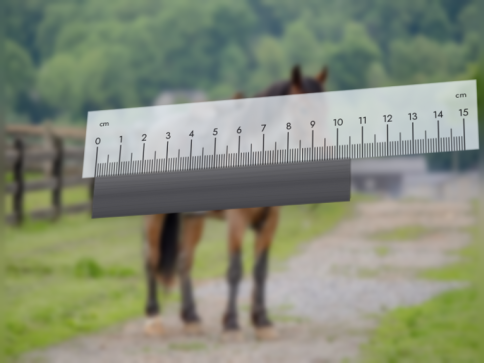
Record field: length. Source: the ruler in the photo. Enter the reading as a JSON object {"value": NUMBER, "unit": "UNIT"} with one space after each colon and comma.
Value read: {"value": 10.5, "unit": "cm"}
